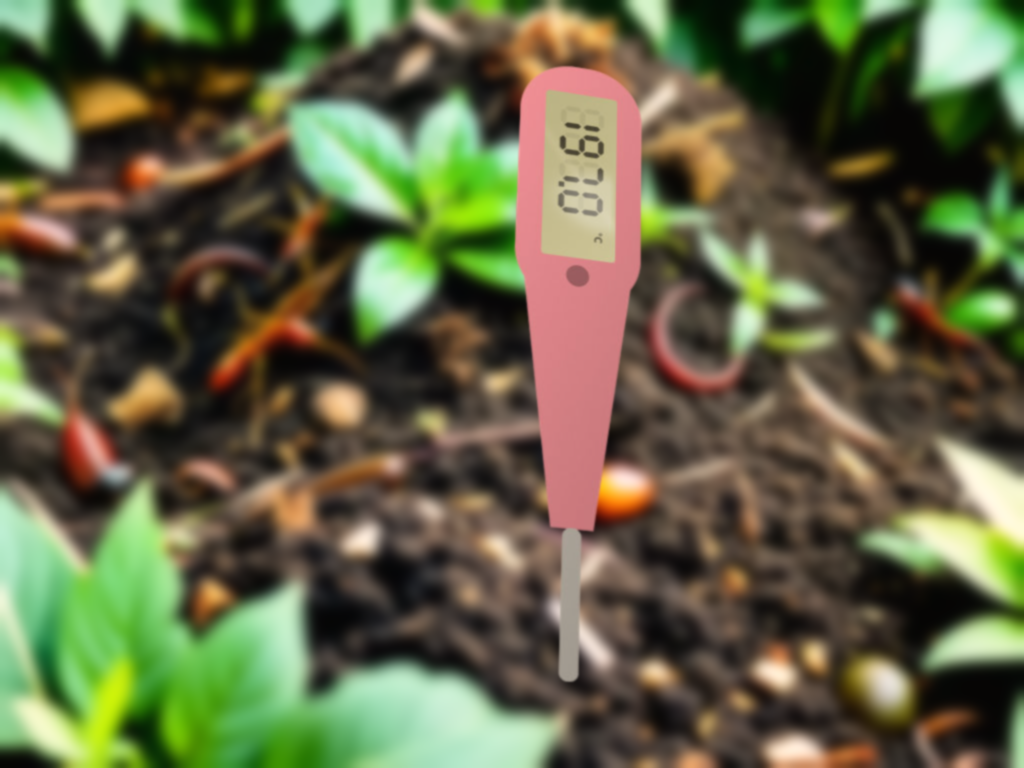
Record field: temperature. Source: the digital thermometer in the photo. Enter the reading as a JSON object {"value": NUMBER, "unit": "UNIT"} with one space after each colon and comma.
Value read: {"value": 197.0, "unit": "°C"}
